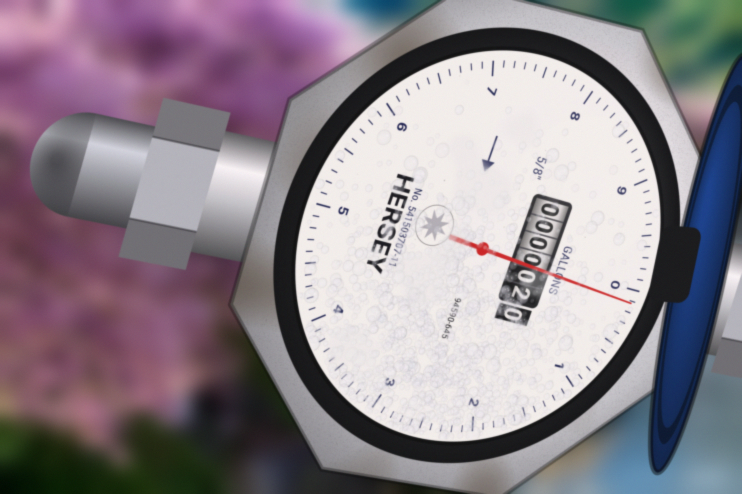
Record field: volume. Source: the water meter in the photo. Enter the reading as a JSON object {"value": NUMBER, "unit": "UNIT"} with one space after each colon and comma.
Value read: {"value": 20.1, "unit": "gal"}
